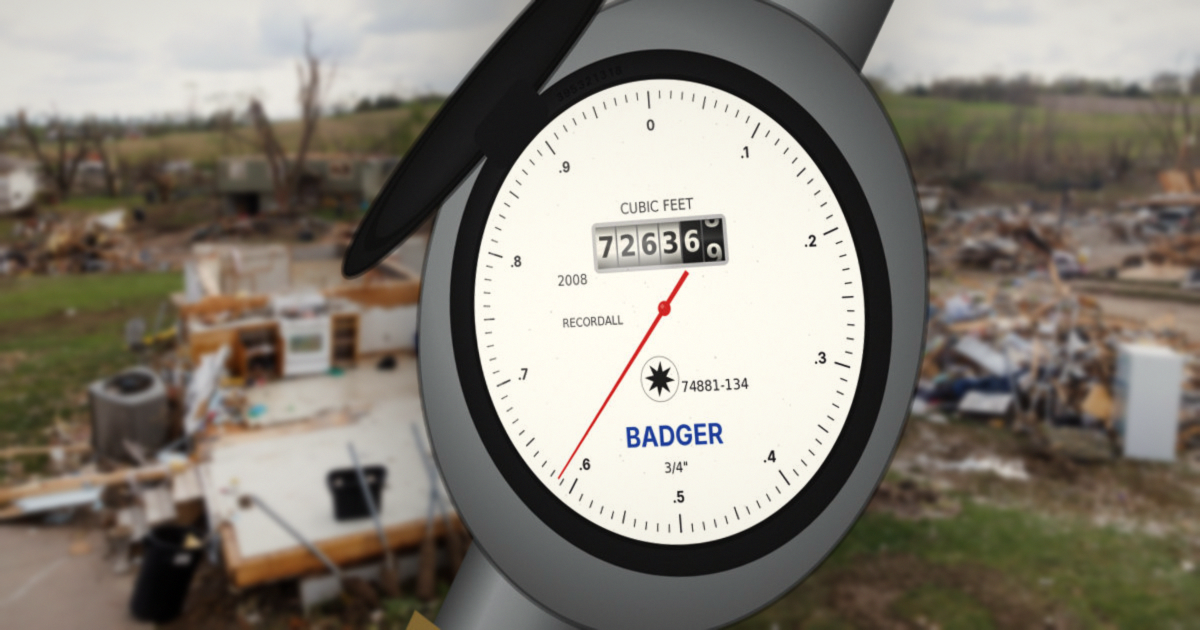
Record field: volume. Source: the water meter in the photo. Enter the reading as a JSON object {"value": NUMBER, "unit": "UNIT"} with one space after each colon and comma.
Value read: {"value": 726368.61, "unit": "ft³"}
